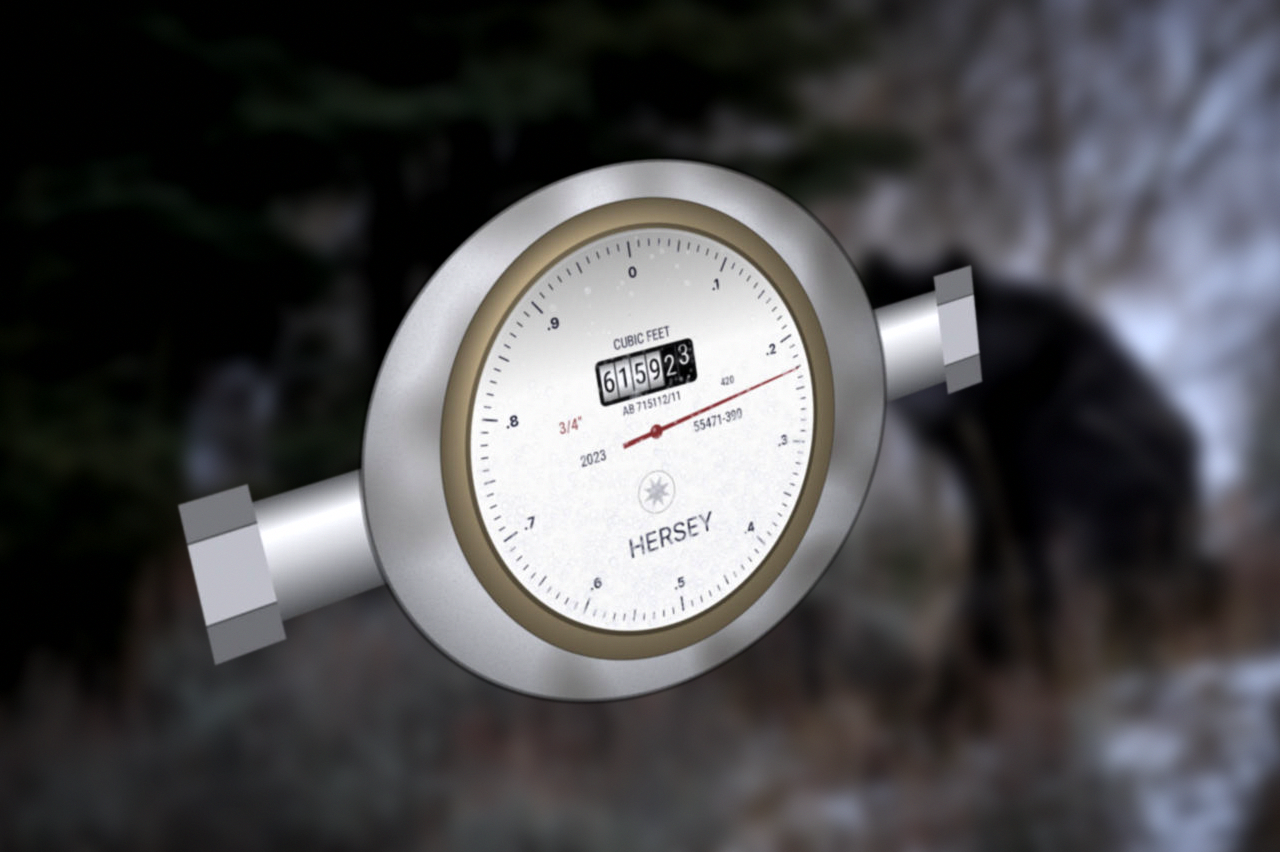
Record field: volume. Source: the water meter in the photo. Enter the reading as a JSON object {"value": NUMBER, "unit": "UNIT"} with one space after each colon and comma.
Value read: {"value": 615923.23, "unit": "ft³"}
